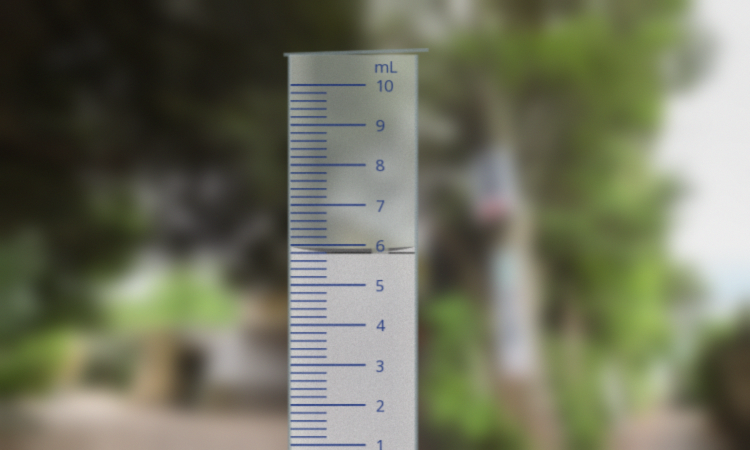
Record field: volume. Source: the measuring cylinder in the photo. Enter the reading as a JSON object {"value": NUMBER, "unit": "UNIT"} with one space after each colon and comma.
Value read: {"value": 5.8, "unit": "mL"}
